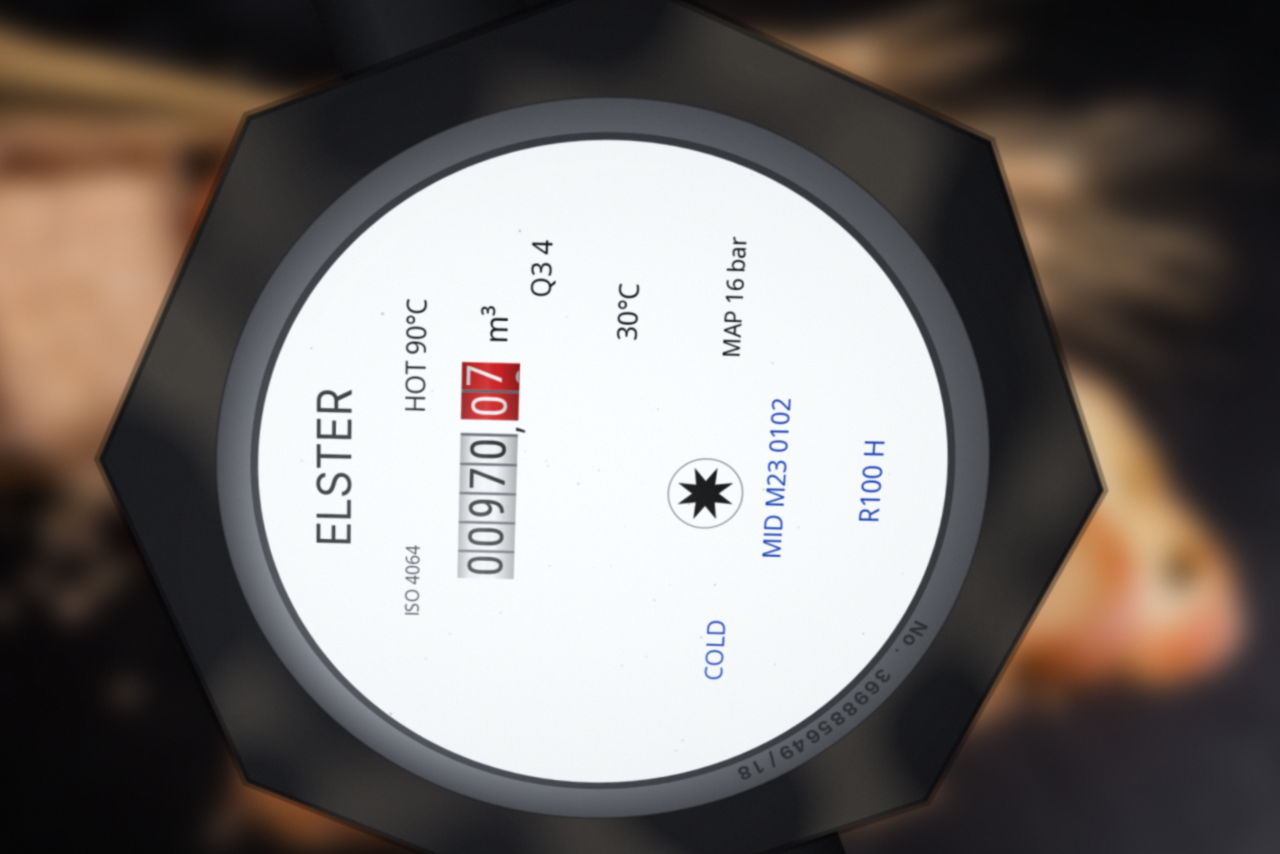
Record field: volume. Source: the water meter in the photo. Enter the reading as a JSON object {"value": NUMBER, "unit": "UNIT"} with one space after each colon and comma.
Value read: {"value": 970.07, "unit": "m³"}
